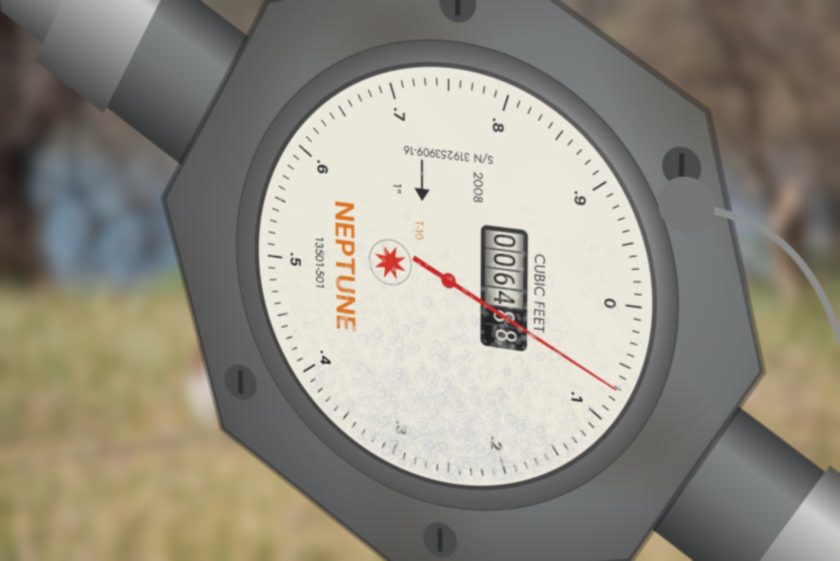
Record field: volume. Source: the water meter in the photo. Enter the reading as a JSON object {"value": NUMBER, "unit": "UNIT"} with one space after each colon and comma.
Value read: {"value": 6488.07, "unit": "ft³"}
